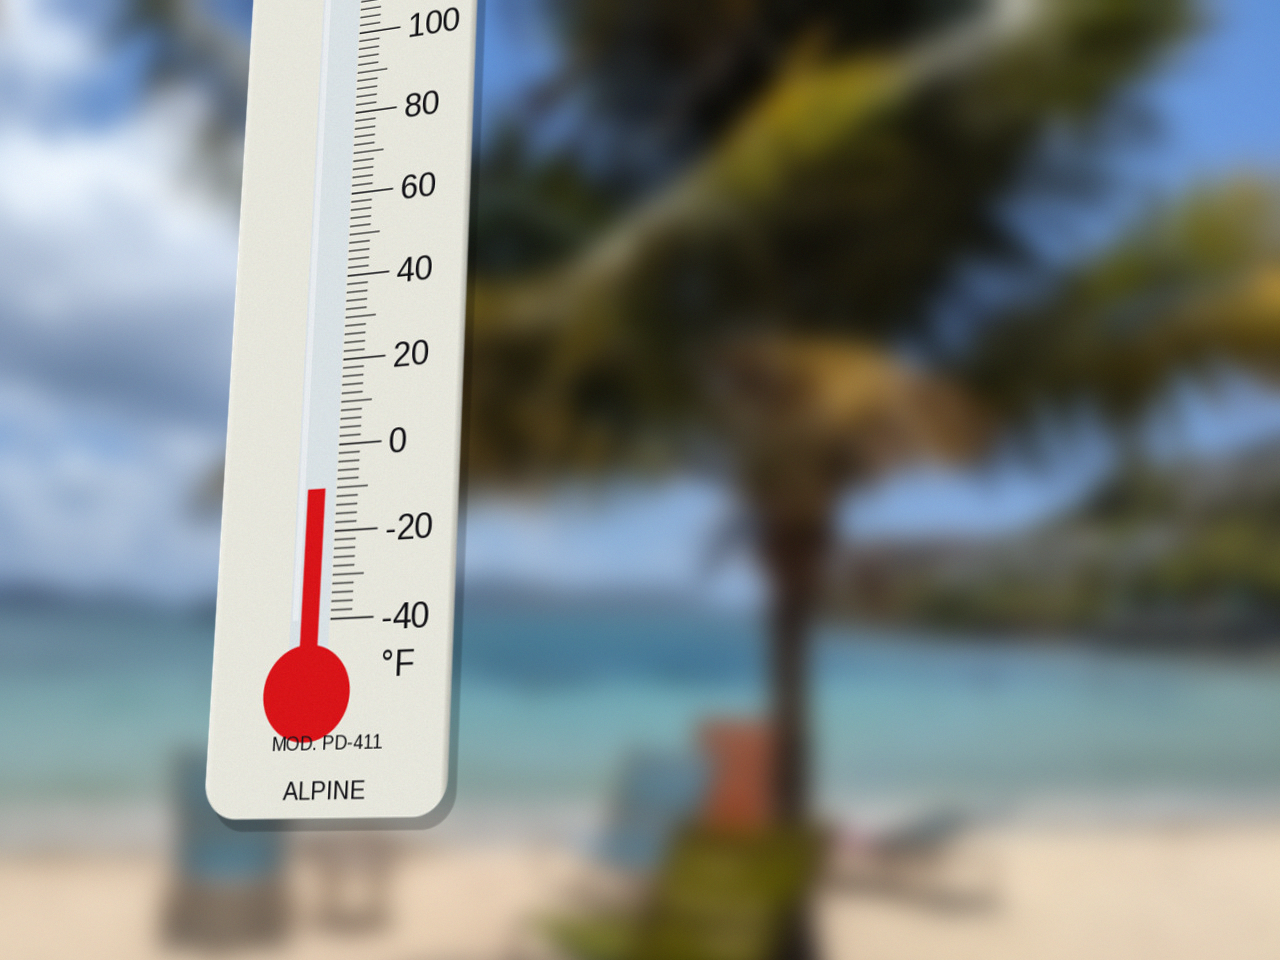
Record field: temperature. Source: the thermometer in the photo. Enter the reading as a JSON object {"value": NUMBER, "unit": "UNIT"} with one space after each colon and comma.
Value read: {"value": -10, "unit": "°F"}
